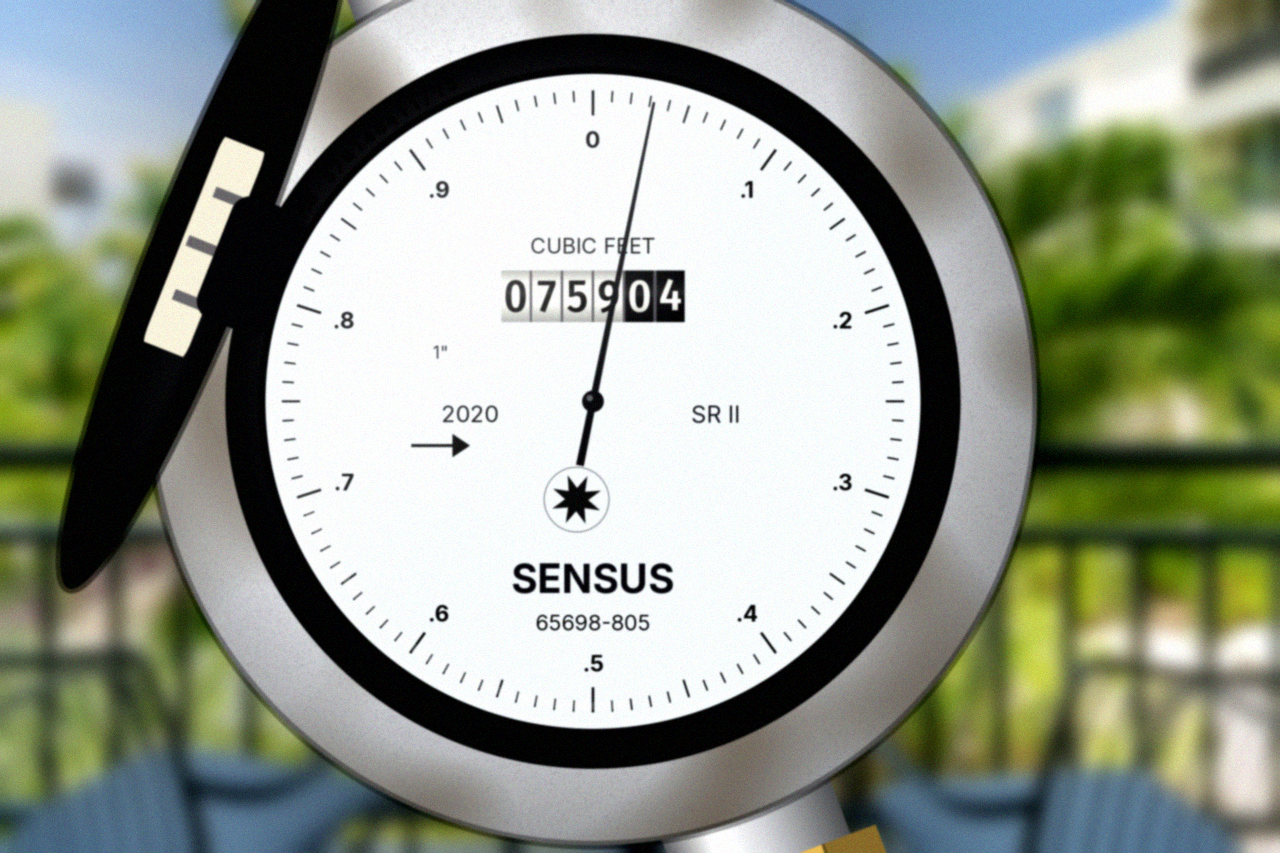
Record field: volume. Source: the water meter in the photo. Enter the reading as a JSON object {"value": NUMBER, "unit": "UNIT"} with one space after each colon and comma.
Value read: {"value": 75904.03, "unit": "ft³"}
